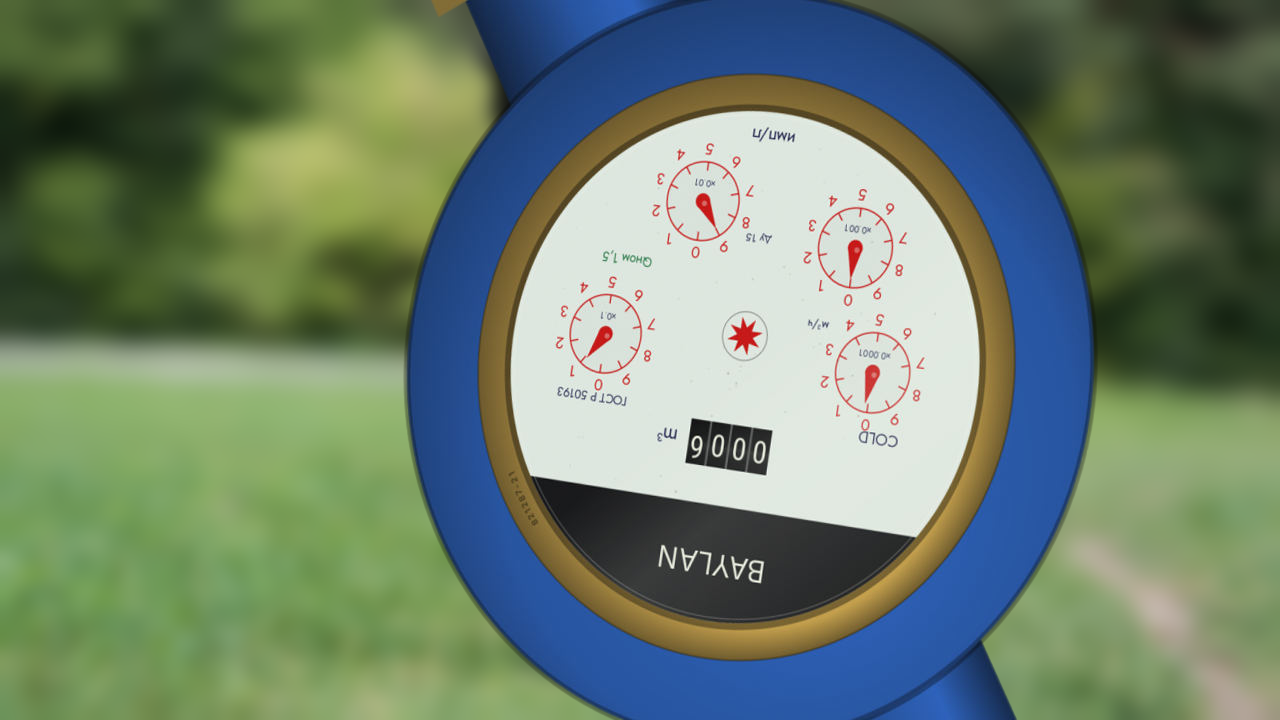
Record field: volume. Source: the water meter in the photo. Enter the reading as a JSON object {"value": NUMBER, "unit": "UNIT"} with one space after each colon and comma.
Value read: {"value": 6.0900, "unit": "m³"}
